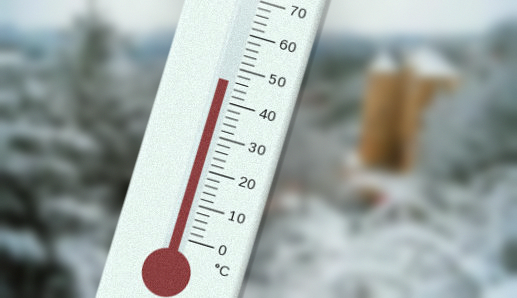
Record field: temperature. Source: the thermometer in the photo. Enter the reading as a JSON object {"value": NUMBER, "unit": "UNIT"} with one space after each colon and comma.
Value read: {"value": 46, "unit": "°C"}
